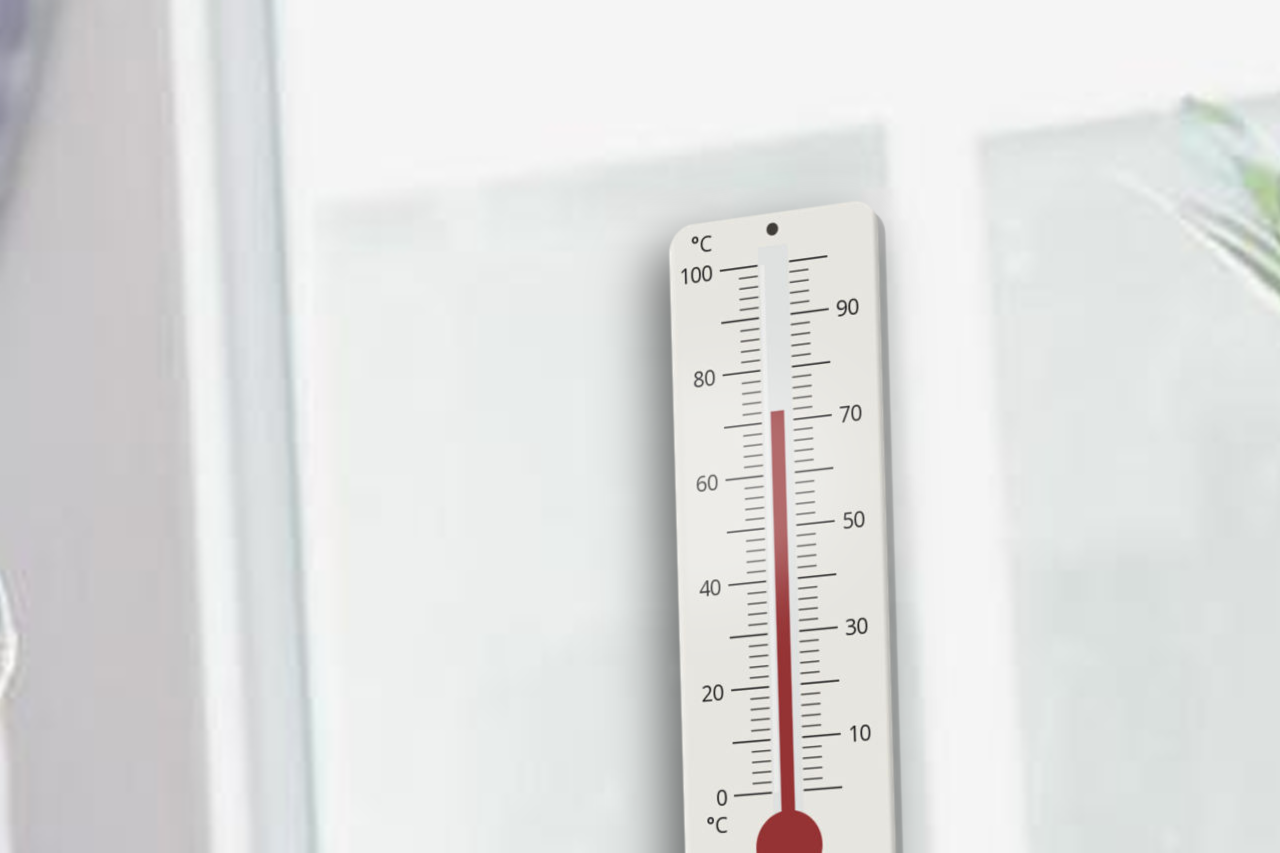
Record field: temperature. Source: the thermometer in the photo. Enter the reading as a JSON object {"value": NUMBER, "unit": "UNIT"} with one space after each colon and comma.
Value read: {"value": 72, "unit": "°C"}
